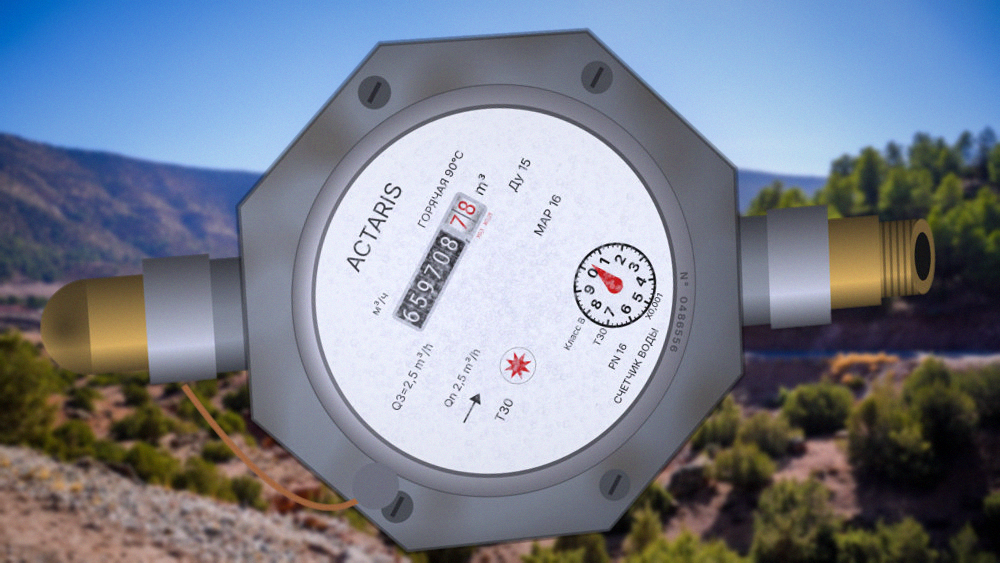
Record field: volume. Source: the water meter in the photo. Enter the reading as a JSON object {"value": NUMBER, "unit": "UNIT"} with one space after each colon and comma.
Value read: {"value": 659708.780, "unit": "m³"}
